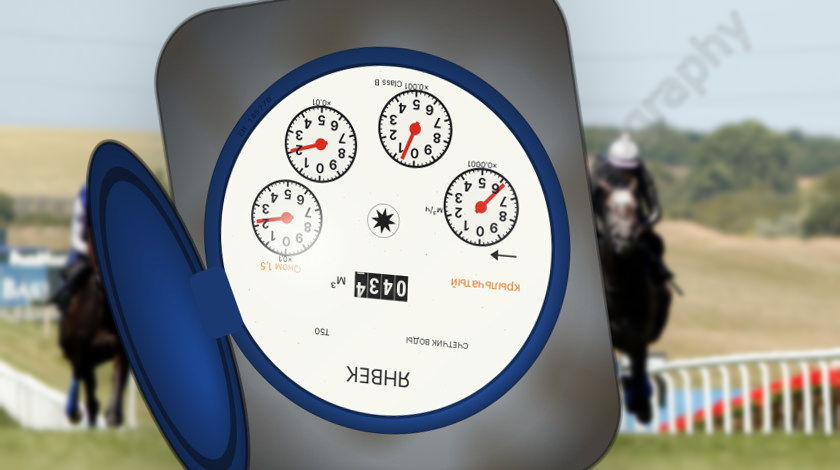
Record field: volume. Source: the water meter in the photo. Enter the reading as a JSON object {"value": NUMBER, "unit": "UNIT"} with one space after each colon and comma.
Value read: {"value": 434.2206, "unit": "m³"}
